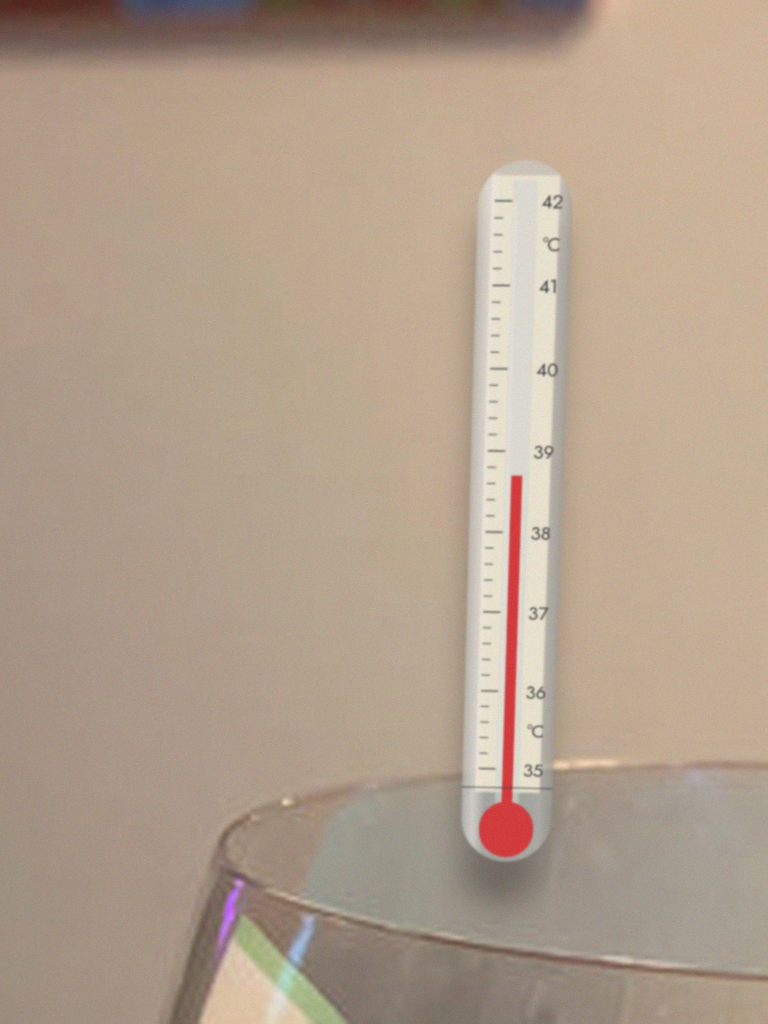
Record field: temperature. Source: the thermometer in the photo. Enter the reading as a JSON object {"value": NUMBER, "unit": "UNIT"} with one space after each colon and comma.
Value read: {"value": 38.7, "unit": "°C"}
